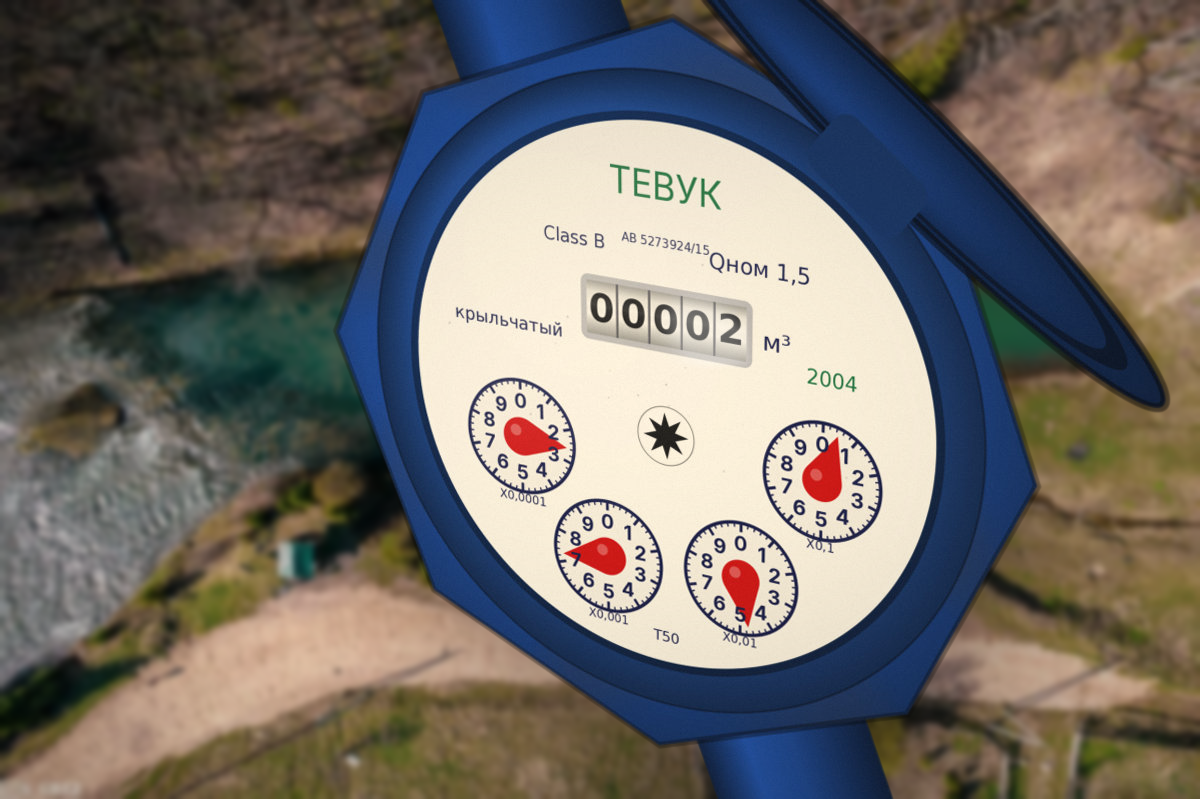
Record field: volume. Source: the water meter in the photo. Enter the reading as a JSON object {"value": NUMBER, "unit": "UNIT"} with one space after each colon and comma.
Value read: {"value": 2.0472, "unit": "m³"}
